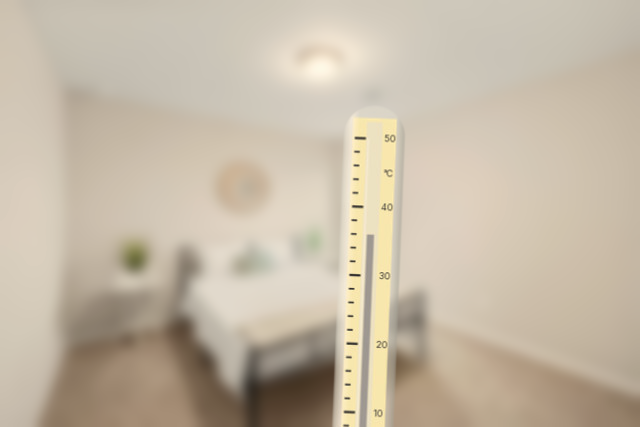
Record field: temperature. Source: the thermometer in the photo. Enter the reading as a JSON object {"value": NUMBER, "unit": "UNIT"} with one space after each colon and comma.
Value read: {"value": 36, "unit": "°C"}
